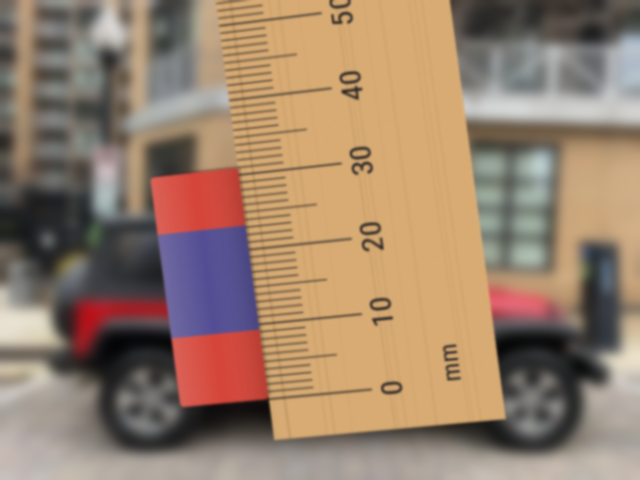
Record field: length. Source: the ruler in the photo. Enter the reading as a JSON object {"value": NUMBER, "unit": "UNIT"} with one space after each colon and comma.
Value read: {"value": 31, "unit": "mm"}
